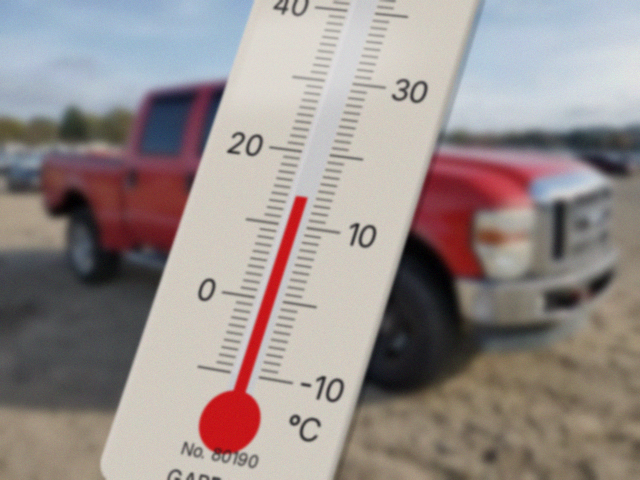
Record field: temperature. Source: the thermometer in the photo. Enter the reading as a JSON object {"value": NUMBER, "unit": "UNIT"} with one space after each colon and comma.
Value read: {"value": 14, "unit": "°C"}
